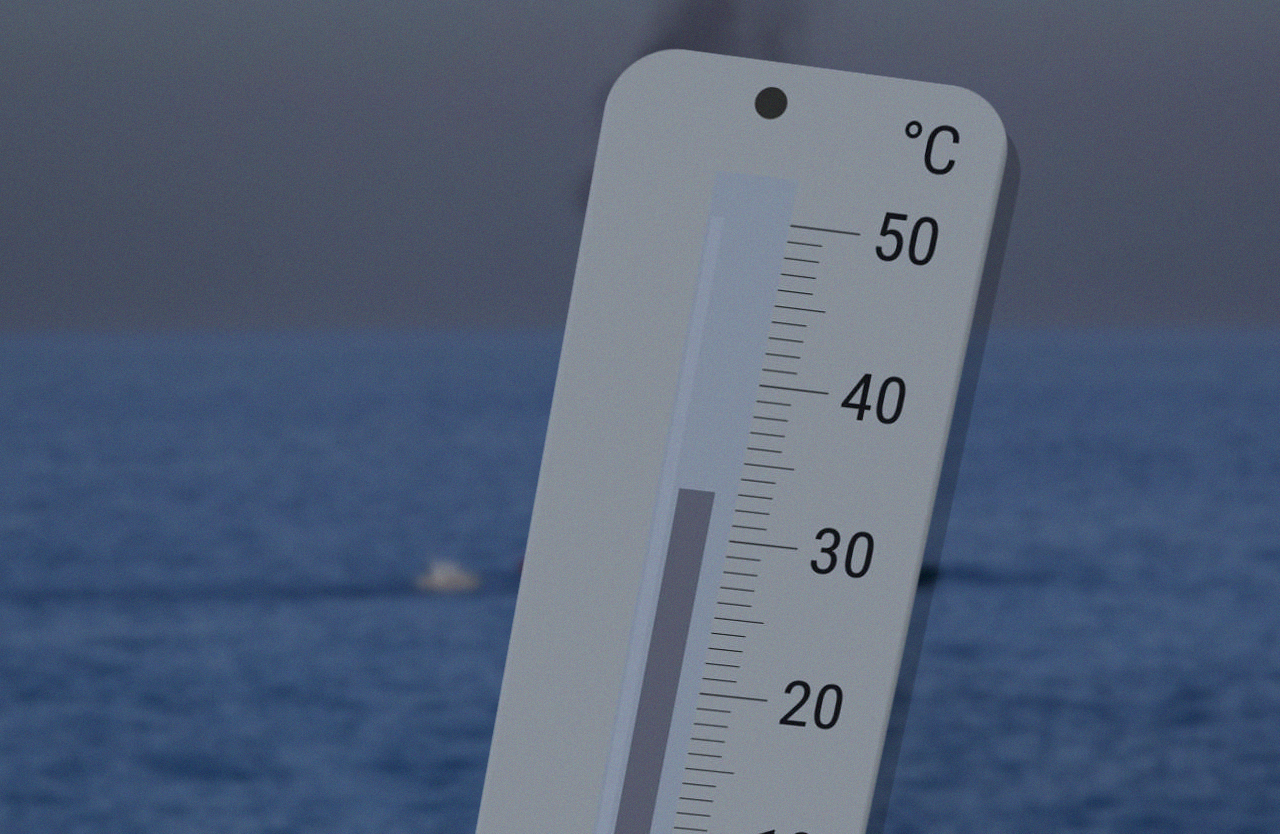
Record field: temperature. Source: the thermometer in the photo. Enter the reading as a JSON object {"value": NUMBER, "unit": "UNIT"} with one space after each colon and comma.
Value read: {"value": 33, "unit": "°C"}
